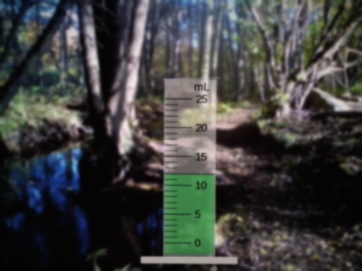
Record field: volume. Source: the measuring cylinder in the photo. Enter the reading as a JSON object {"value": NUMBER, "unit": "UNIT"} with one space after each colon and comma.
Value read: {"value": 12, "unit": "mL"}
